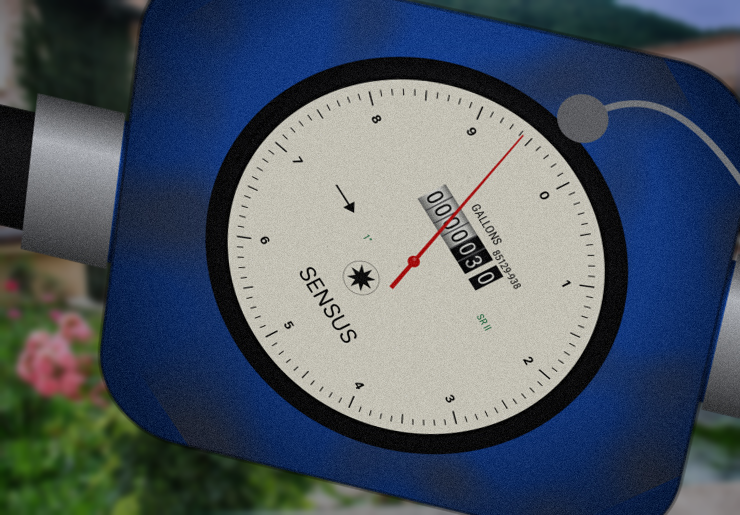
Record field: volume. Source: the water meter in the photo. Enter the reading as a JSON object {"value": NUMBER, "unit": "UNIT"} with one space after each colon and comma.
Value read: {"value": 29.4, "unit": "gal"}
